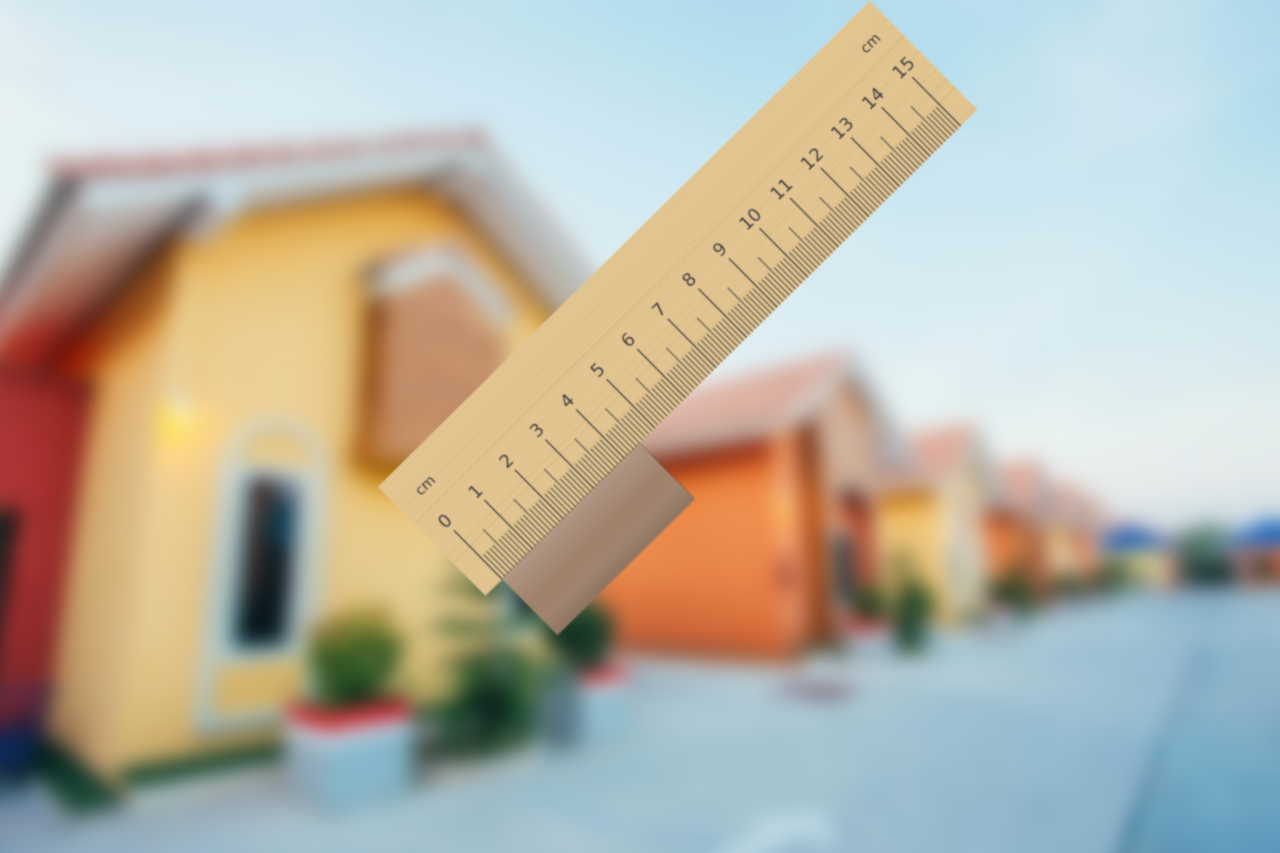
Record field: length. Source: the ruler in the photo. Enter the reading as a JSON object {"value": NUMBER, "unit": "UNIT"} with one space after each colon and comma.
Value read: {"value": 4.5, "unit": "cm"}
